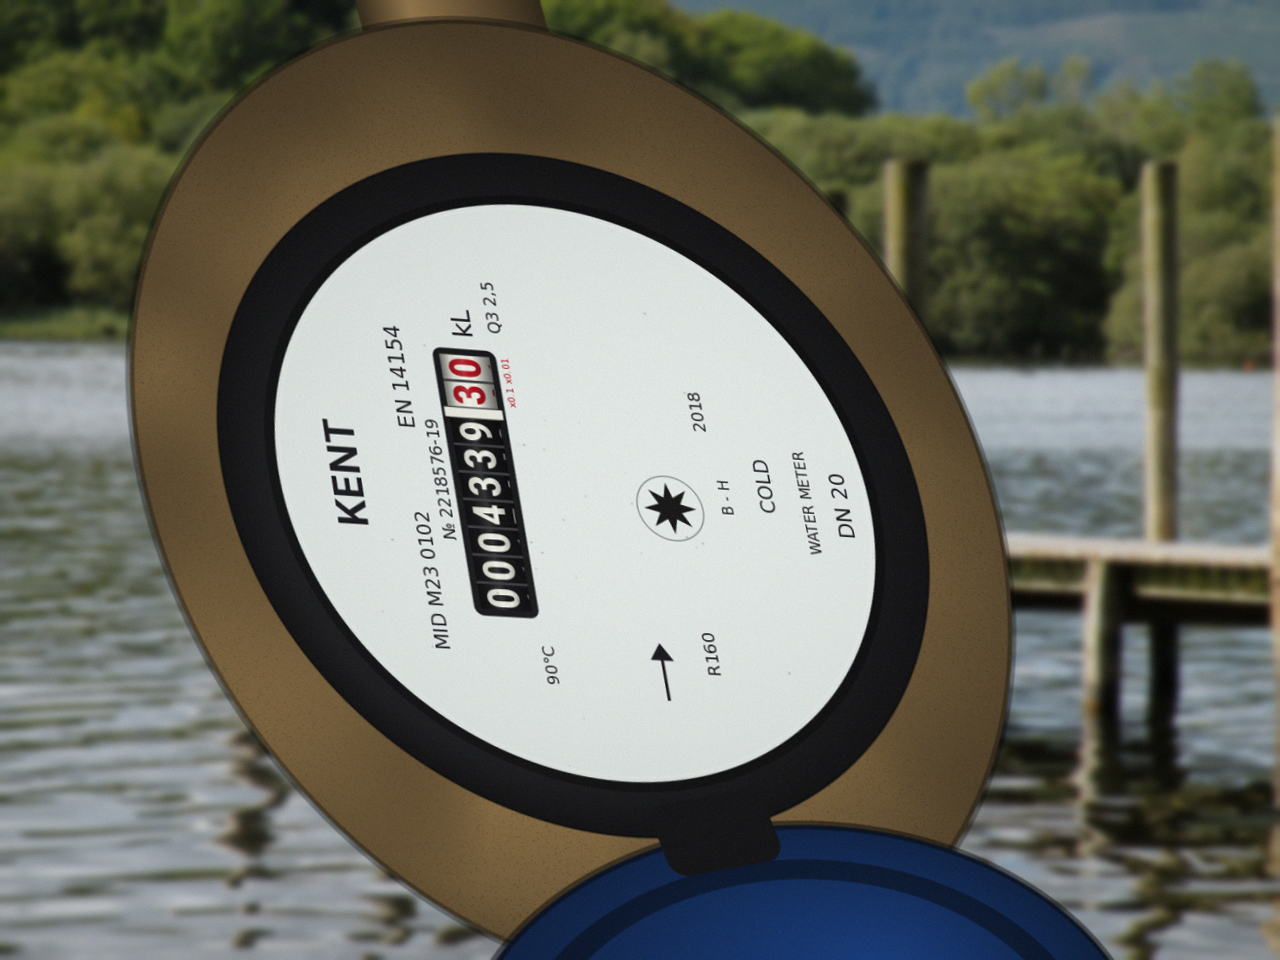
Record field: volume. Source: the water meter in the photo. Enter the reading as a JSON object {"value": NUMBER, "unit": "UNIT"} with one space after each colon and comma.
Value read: {"value": 4339.30, "unit": "kL"}
